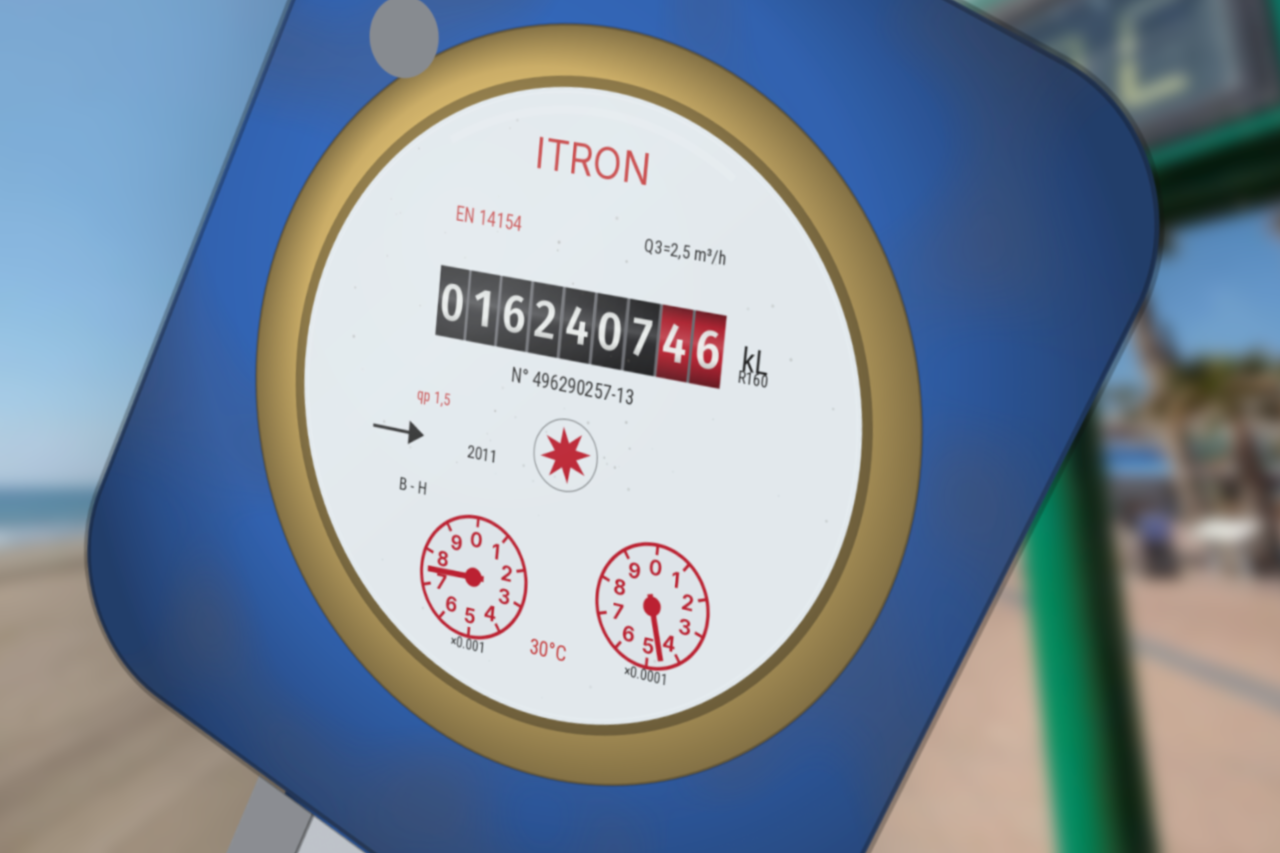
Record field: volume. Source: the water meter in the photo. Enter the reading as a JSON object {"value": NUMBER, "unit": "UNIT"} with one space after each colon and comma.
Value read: {"value": 162407.4674, "unit": "kL"}
